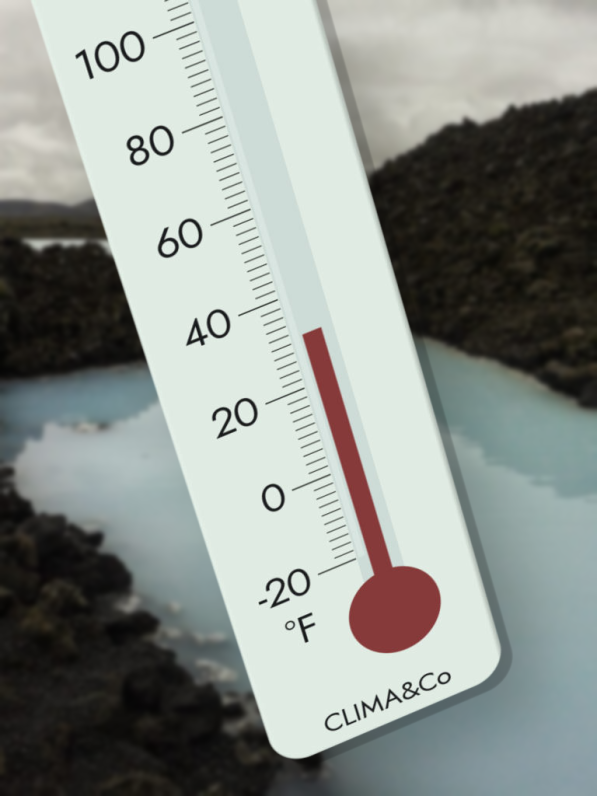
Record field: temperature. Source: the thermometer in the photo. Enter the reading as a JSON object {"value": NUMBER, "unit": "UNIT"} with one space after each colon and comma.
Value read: {"value": 31, "unit": "°F"}
